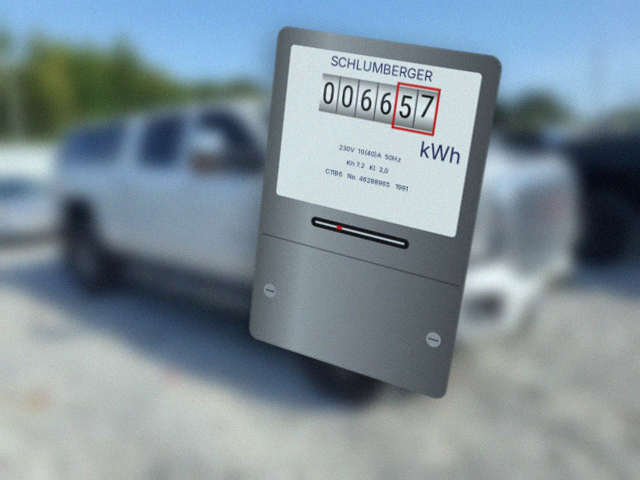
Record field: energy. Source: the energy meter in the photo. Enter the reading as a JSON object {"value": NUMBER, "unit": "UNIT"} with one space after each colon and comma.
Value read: {"value": 66.57, "unit": "kWh"}
